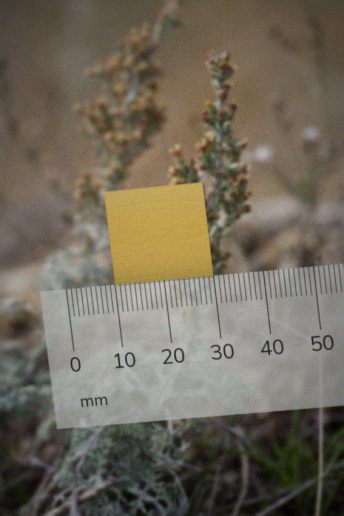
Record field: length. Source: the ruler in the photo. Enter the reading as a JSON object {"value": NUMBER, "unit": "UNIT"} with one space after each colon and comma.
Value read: {"value": 20, "unit": "mm"}
